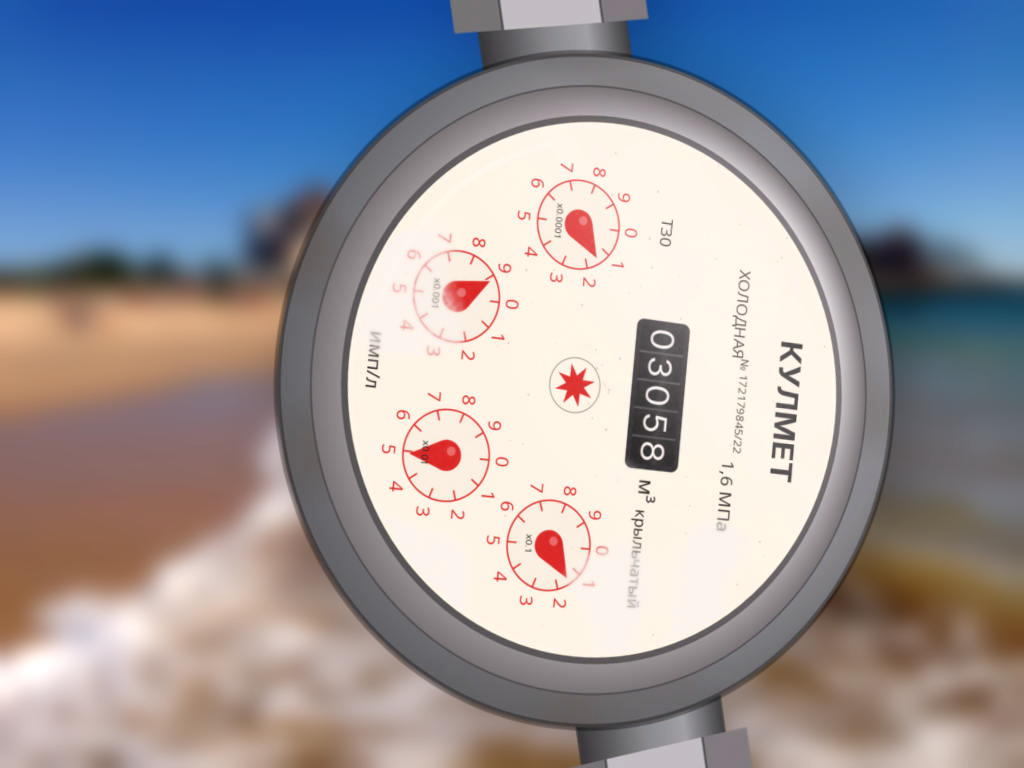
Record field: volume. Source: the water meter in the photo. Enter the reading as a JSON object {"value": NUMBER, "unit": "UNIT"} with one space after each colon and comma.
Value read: {"value": 3058.1491, "unit": "m³"}
